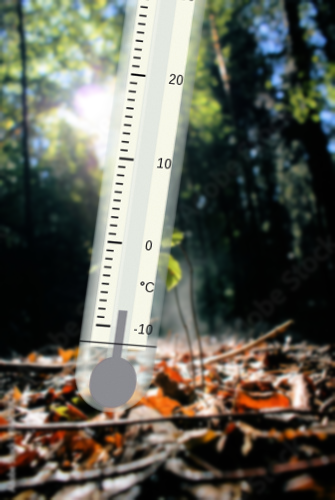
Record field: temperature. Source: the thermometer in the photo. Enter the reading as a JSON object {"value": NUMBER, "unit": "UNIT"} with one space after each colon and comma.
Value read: {"value": -8, "unit": "°C"}
